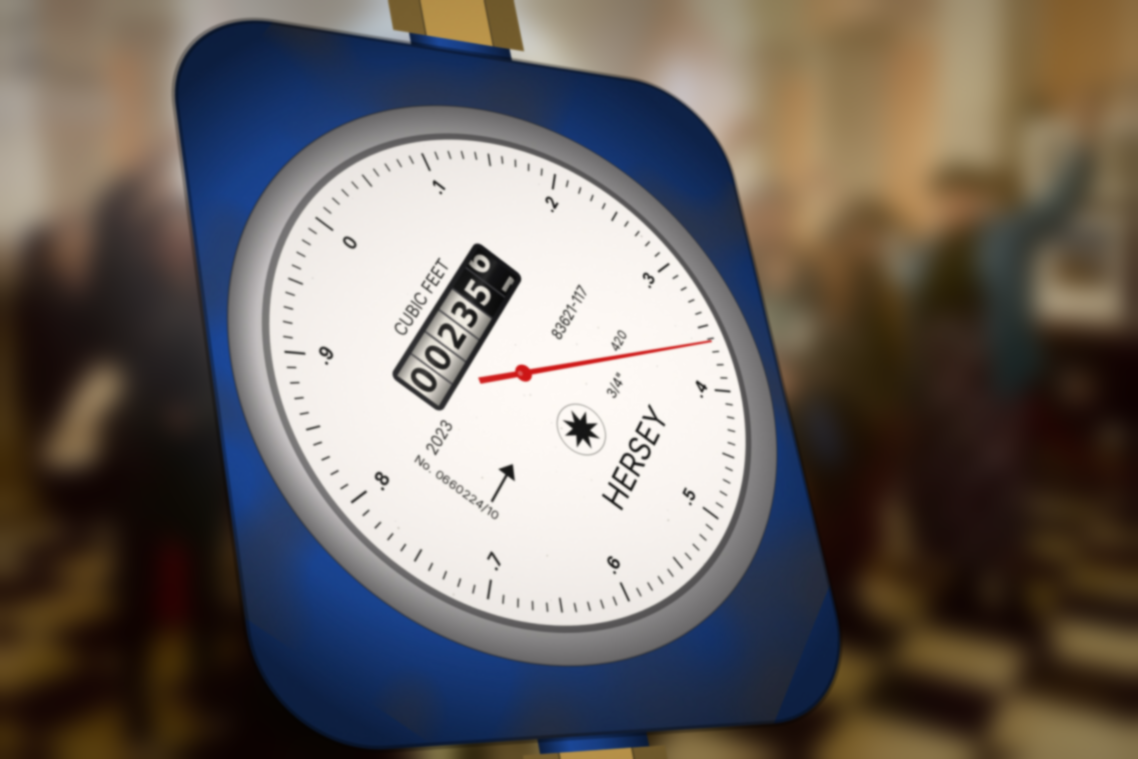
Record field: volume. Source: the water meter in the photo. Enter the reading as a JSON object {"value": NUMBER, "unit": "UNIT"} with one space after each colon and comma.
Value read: {"value": 2356.36, "unit": "ft³"}
